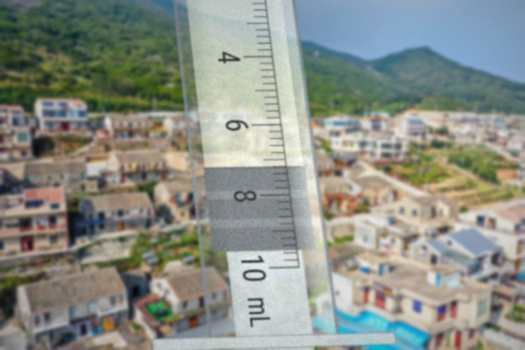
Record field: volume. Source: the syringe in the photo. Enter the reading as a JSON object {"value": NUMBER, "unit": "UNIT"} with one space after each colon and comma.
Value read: {"value": 7.2, "unit": "mL"}
